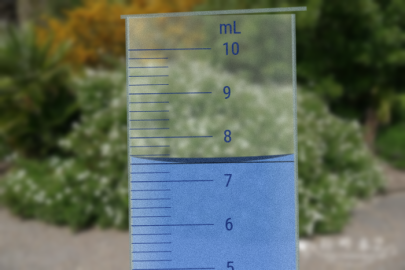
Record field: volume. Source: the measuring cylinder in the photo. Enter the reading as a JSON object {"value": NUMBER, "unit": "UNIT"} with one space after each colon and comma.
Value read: {"value": 7.4, "unit": "mL"}
